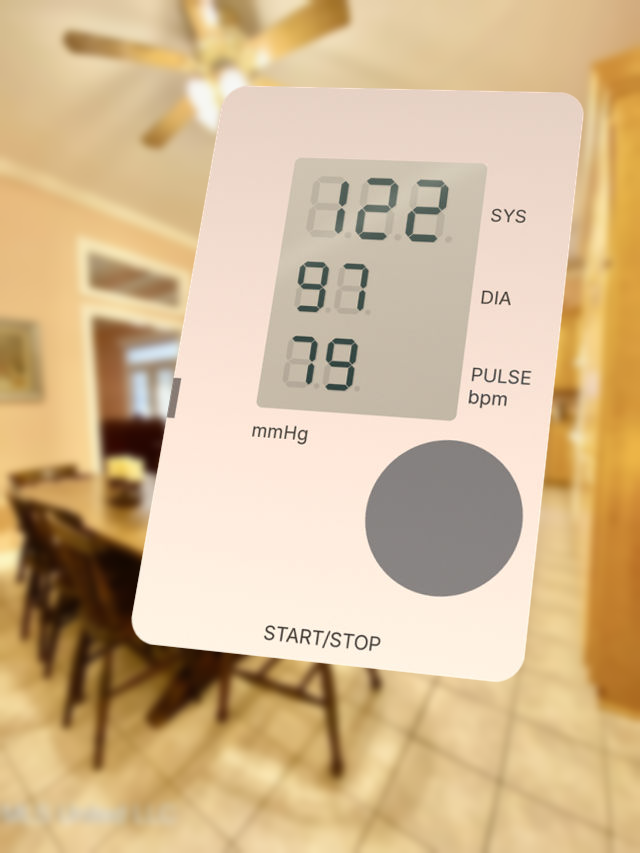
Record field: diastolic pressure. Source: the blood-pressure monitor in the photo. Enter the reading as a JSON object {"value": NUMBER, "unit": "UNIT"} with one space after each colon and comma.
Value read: {"value": 97, "unit": "mmHg"}
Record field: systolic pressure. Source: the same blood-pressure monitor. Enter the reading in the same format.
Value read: {"value": 122, "unit": "mmHg"}
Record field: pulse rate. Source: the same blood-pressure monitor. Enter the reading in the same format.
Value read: {"value": 79, "unit": "bpm"}
